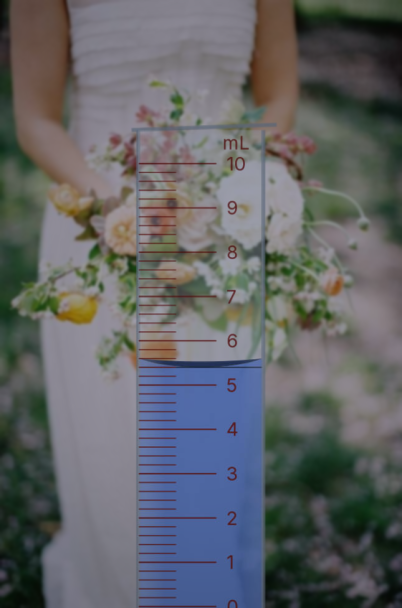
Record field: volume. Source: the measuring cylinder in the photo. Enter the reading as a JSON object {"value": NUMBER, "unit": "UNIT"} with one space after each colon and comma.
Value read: {"value": 5.4, "unit": "mL"}
